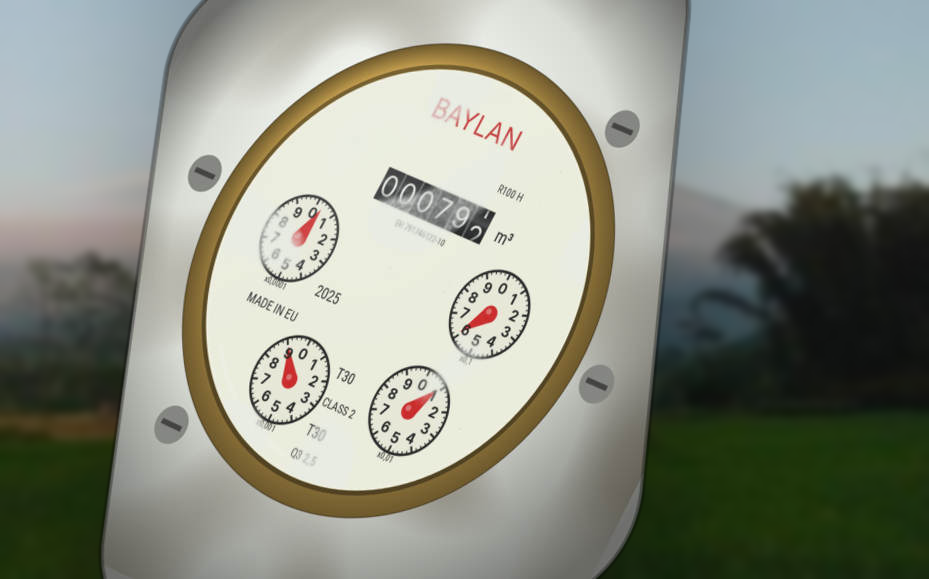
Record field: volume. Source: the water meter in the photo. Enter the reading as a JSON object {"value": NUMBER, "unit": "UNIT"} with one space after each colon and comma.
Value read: {"value": 791.6090, "unit": "m³"}
